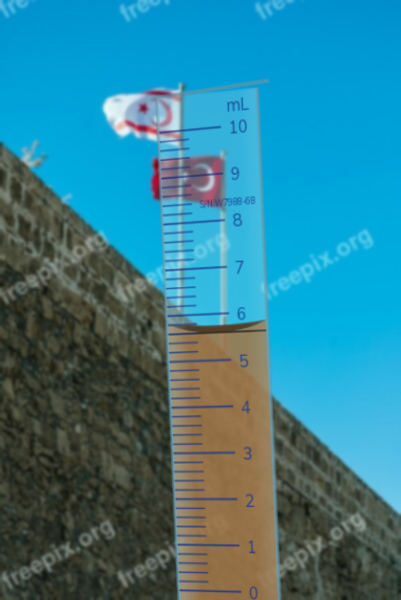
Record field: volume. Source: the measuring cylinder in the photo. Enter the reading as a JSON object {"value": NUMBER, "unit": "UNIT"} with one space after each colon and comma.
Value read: {"value": 5.6, "unit": "mL"}
